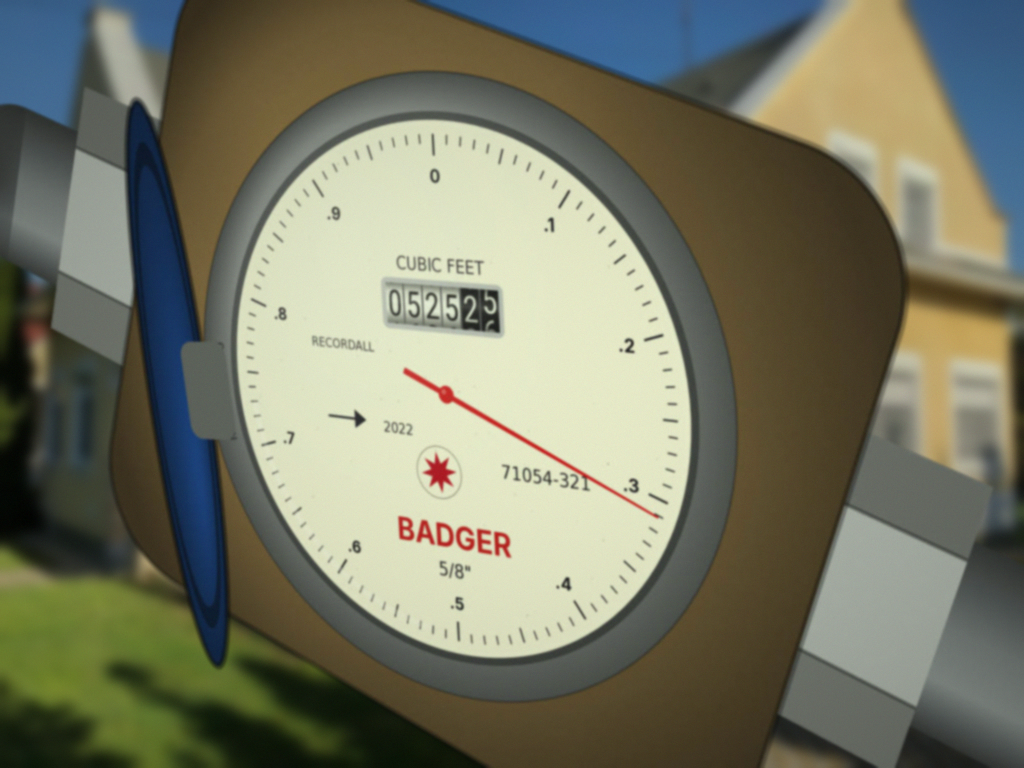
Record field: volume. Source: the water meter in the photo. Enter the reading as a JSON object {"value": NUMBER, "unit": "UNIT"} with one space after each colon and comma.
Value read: {"value": 52525.31, "unit": "ft³"}
